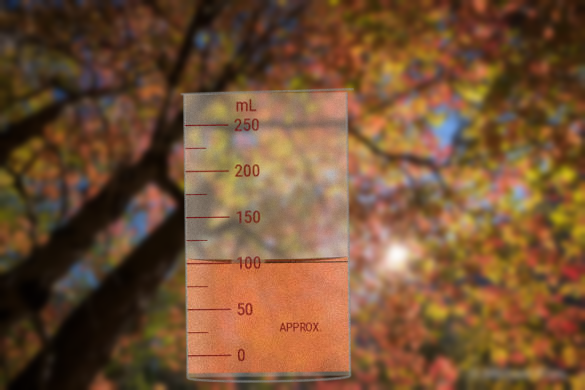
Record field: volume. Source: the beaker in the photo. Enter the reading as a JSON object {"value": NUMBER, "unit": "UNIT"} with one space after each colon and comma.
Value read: {"value": 100, "unit": "mL"}
